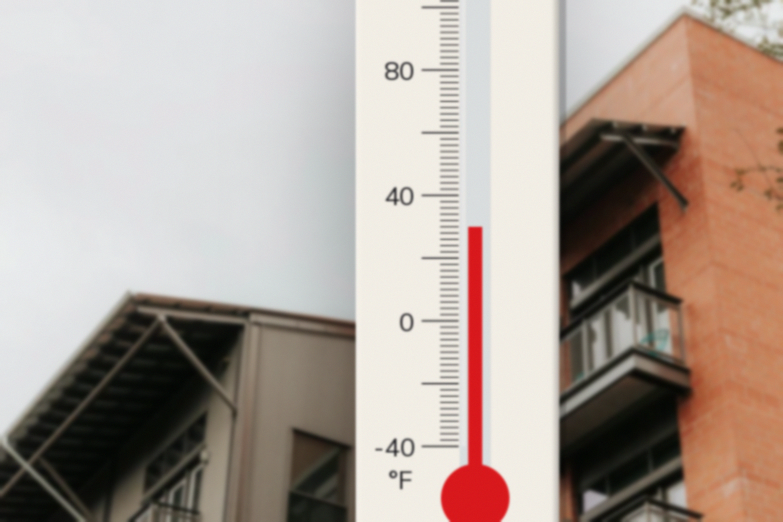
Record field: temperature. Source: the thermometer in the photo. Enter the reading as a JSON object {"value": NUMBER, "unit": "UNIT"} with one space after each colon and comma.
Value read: {"value": 30, "unit": "°F"}
